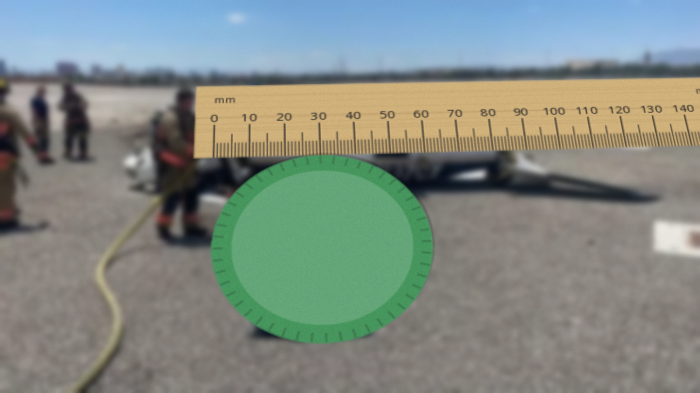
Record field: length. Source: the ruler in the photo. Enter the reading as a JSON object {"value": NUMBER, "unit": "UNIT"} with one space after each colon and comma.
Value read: {"value": 60, "unit": "mm"}
